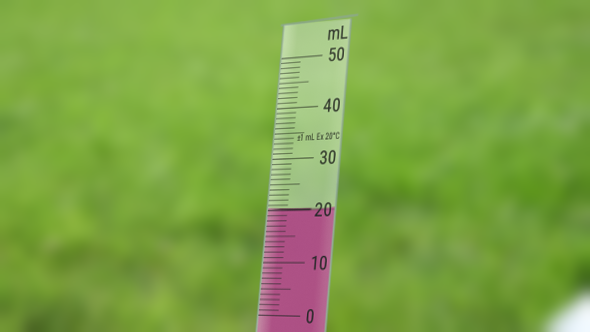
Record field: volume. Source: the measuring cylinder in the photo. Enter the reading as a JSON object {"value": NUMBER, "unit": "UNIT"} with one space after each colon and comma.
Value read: {"value": 20, "unit": "mL"}
